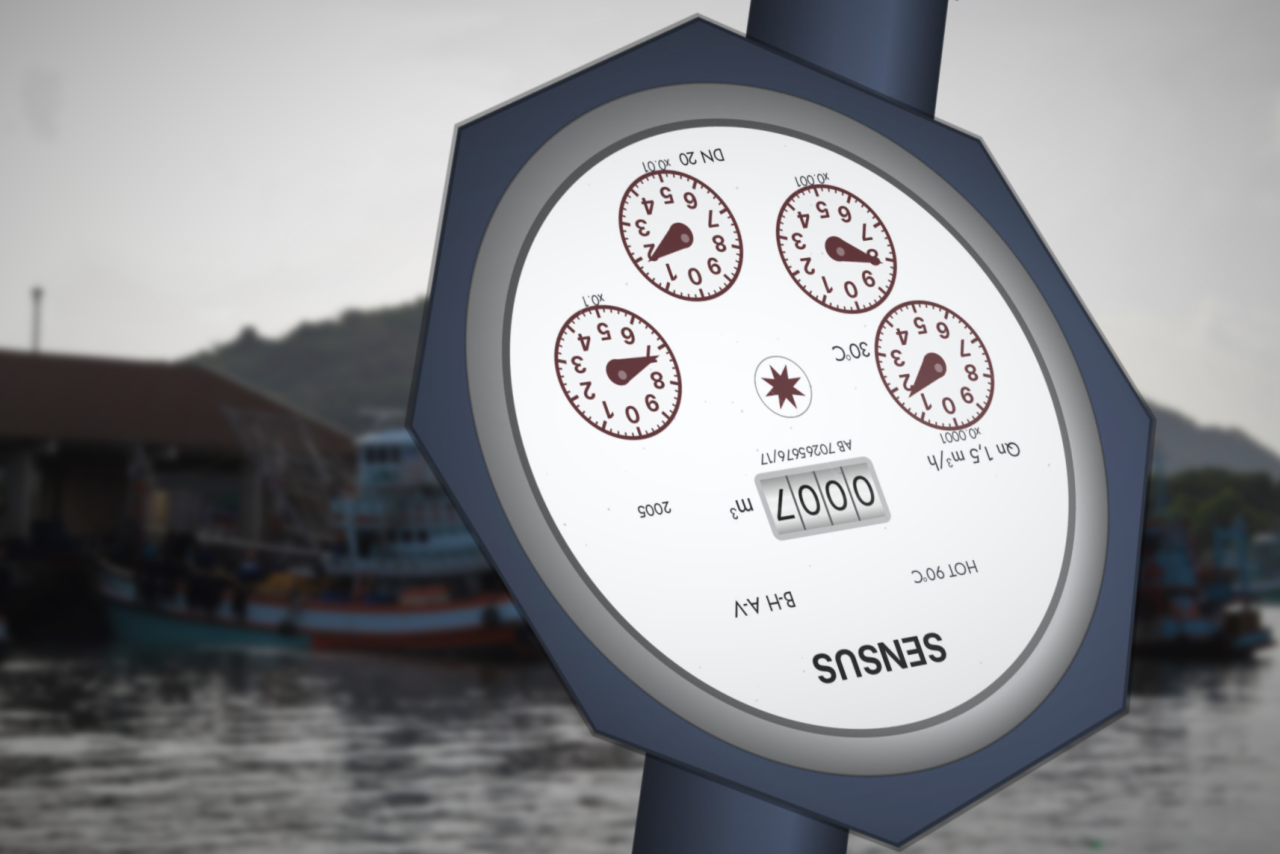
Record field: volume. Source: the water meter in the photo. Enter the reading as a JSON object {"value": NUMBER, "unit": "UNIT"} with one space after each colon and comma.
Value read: {"value": 7.7181, "unit": "m³"}
